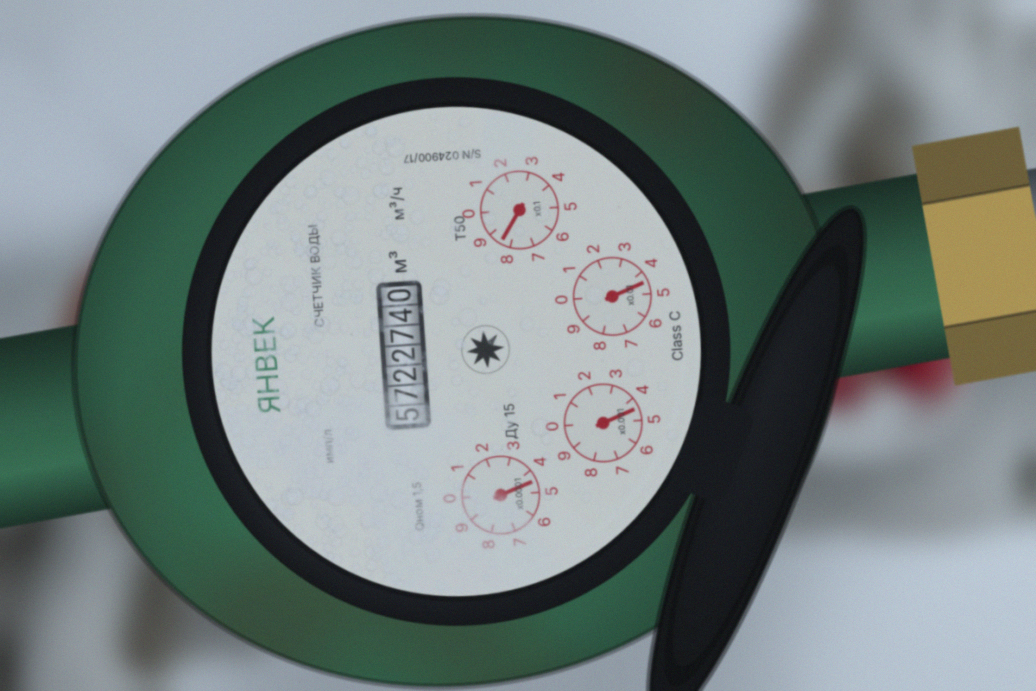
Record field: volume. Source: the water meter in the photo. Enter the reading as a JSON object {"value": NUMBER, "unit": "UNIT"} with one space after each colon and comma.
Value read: {"value": 5722740.8444, "unit": "m³"}
